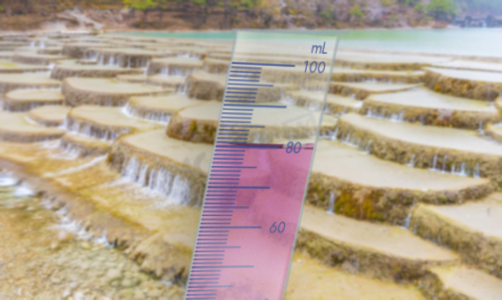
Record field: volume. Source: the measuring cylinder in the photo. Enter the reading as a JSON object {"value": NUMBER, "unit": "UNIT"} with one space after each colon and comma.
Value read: {"value": 80, "unit": "mL"}
